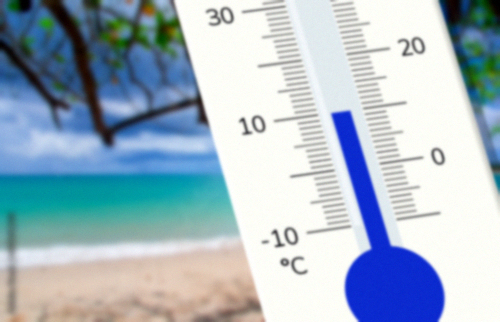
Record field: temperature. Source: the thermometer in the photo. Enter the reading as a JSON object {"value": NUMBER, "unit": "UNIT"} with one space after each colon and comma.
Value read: {"value": 10, "unit": "°C"}
